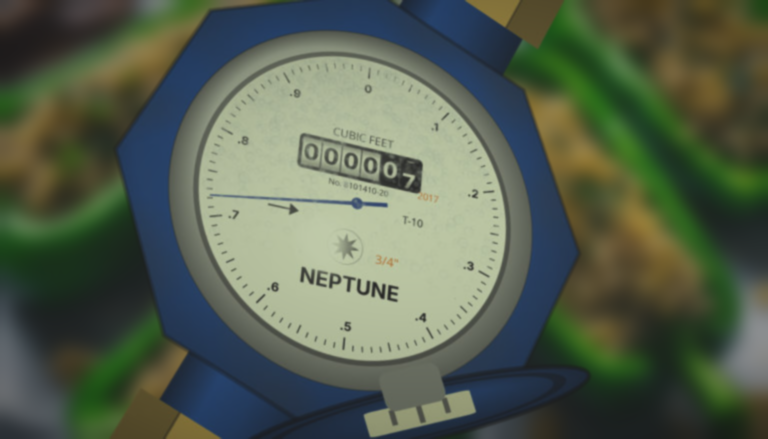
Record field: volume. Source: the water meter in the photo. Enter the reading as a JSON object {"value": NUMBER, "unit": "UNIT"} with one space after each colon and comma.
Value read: {"value": 6.72, "unit": "ft³"}
